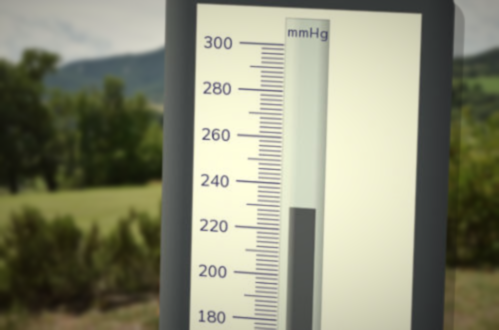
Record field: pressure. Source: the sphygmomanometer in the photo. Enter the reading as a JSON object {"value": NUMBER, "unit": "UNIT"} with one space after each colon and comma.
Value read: {"value": 230, "unit": "mmHg"}
